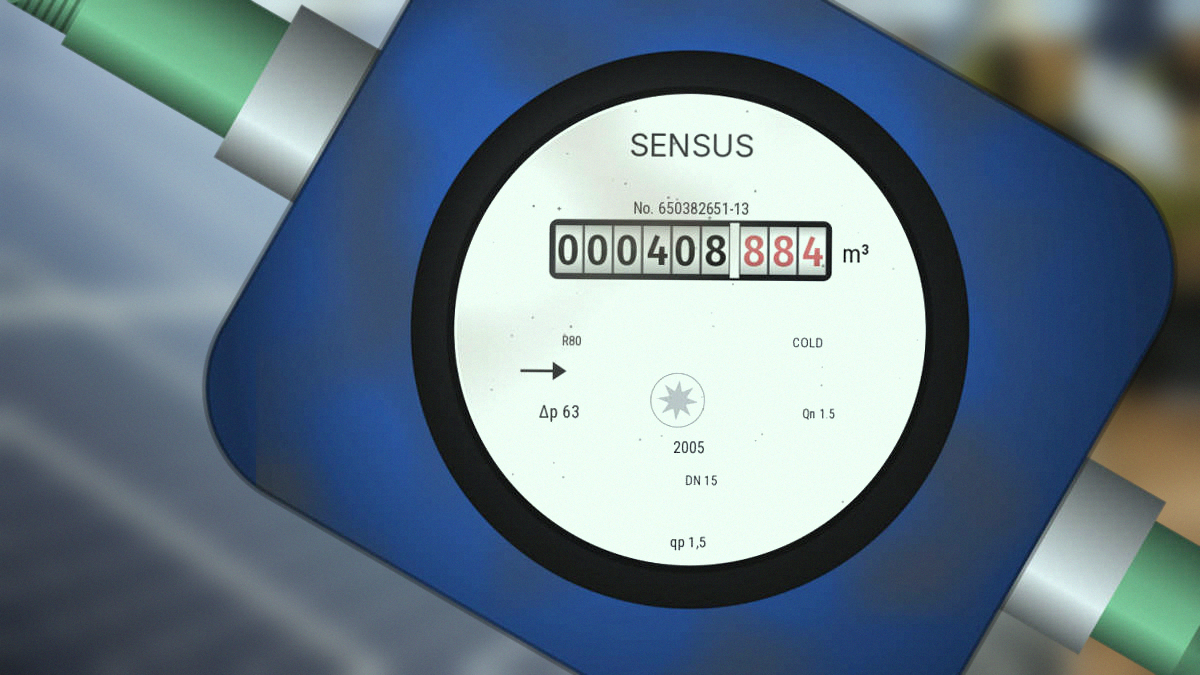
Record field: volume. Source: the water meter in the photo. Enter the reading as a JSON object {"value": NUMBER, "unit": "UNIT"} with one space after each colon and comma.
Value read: {"value": 408.884, "unit": "m³"}
